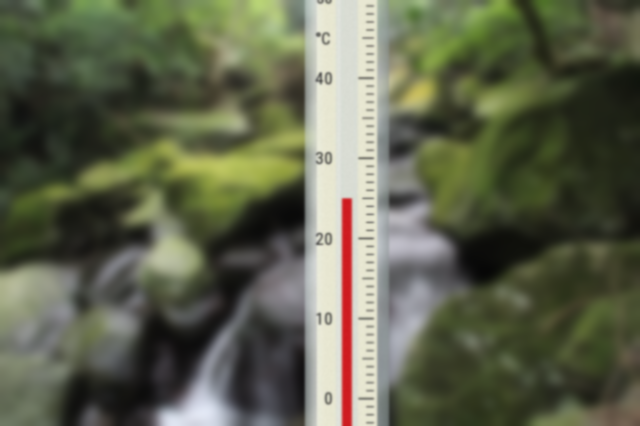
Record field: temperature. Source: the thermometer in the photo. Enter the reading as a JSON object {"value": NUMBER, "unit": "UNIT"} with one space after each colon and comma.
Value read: {"value": 25, "unit": "°C"}
